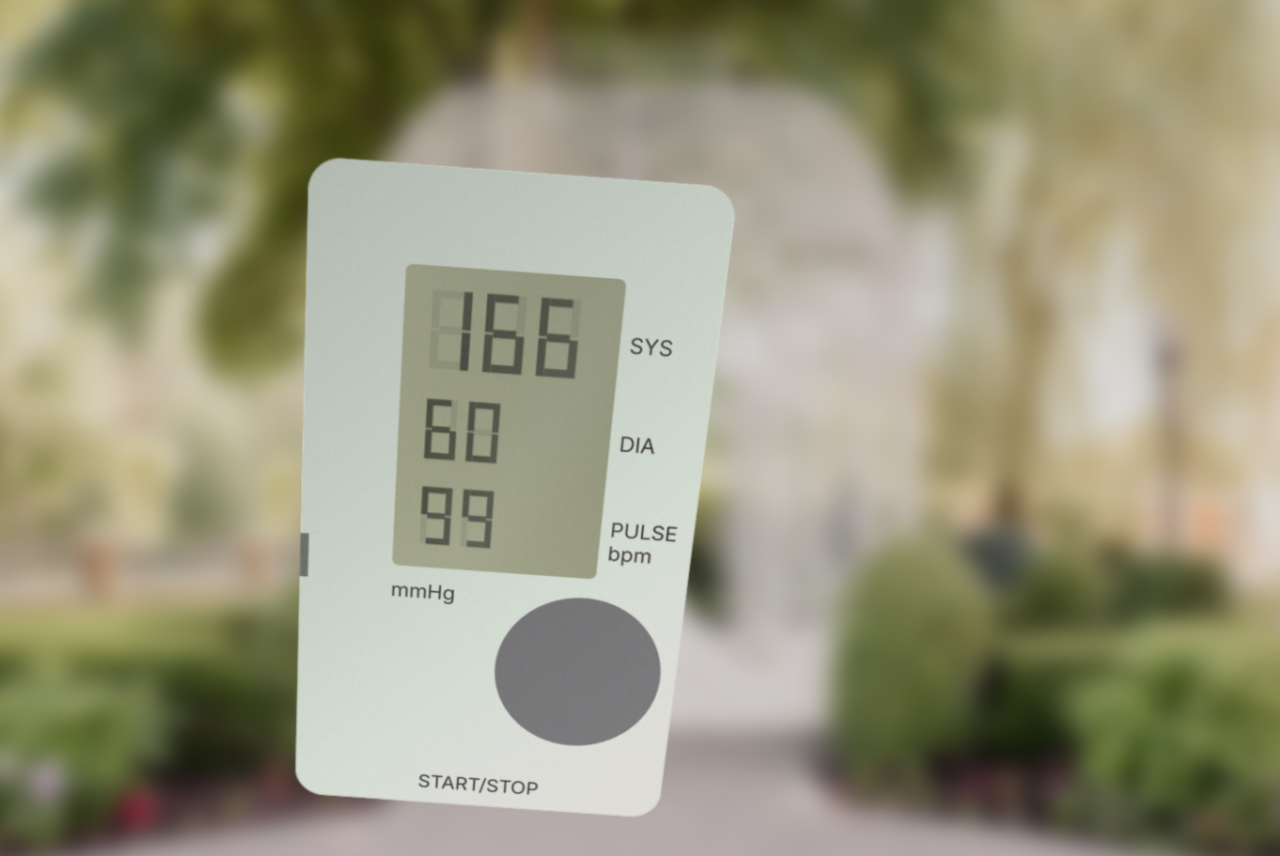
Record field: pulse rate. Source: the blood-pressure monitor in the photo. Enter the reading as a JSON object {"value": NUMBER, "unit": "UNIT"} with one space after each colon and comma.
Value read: {"value": 99, "unit": "bpm"}
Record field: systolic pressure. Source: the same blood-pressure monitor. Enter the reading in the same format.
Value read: {"value": 166, "unit": "mmHg"}
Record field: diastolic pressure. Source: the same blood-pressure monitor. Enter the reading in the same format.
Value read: {"value": 60, "unit": "mmHg"}
